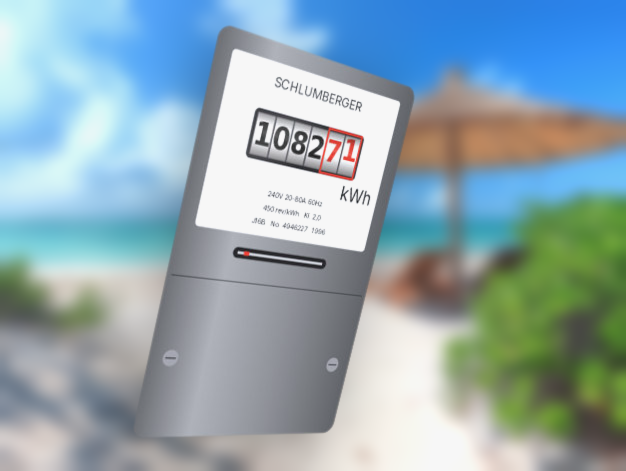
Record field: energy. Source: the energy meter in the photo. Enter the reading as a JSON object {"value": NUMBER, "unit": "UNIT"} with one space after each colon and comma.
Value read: {"value": 1082.71, "unit": "kWh"}
